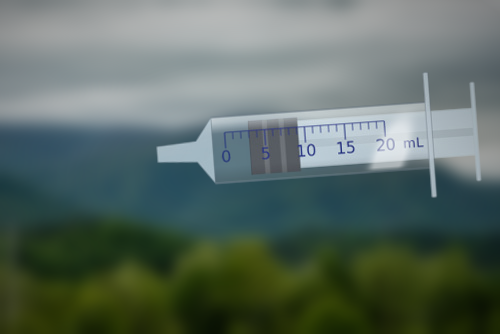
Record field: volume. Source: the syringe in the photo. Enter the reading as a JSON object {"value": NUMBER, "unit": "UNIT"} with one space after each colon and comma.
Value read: {"value": 3, "unit": "mL"}
